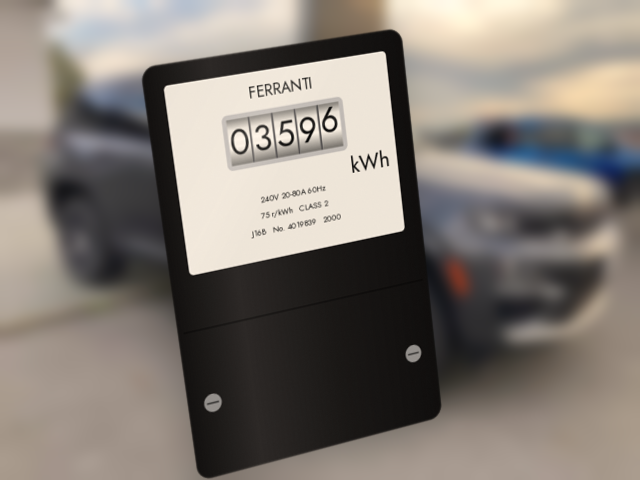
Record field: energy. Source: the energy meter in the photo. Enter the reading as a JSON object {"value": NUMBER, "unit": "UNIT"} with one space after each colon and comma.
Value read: {"value": 3596, "unit": "kWh"}
